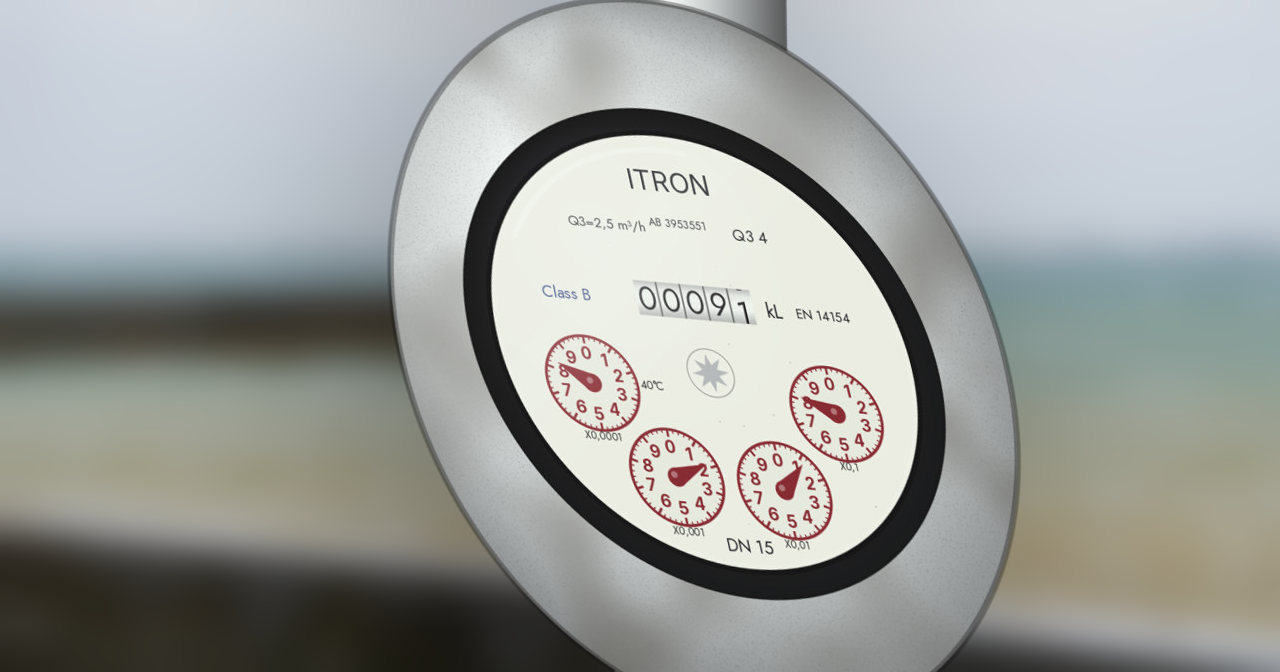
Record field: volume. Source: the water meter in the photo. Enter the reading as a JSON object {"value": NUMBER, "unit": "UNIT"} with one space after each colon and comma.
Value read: {"value": 90.8118, "unit": "kL"}
